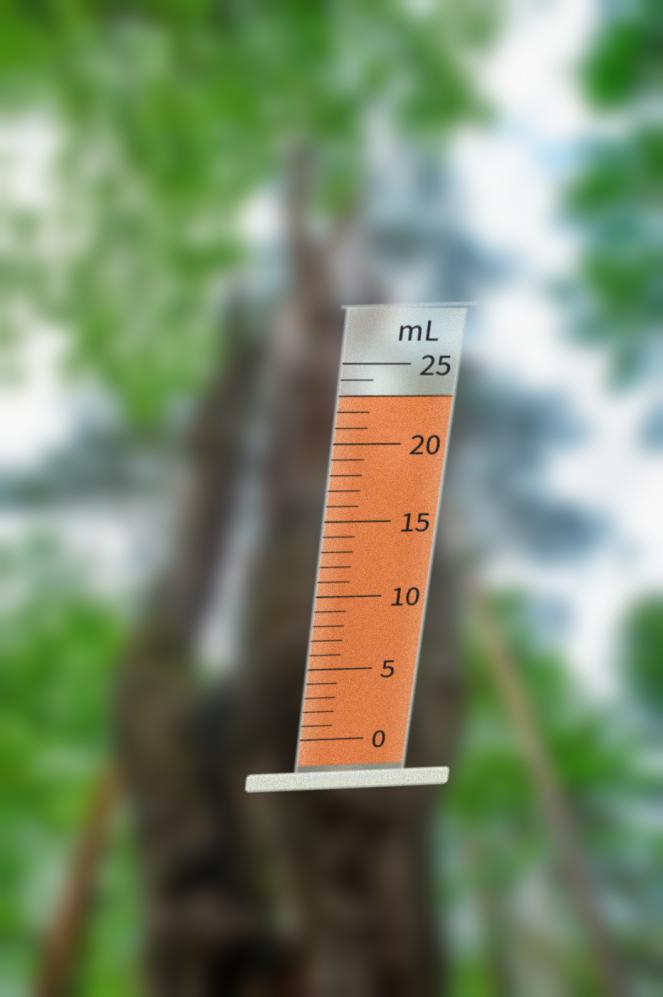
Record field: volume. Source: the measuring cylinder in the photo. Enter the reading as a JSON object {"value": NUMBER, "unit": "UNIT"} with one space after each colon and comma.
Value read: {"value": 23, "unit": "mL"}
